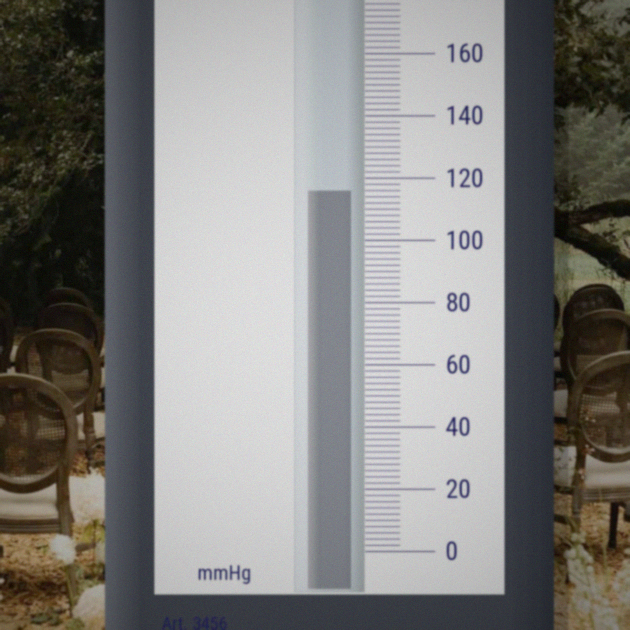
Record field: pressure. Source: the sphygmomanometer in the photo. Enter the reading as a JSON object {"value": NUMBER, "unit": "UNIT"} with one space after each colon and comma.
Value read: {"value": 116, "unit": "mmHg"}
